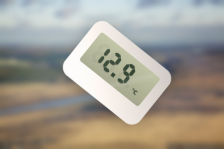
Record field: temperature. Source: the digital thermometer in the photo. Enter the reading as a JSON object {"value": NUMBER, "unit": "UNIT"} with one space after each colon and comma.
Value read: {"value": 12.9, "unit": "°C"}
